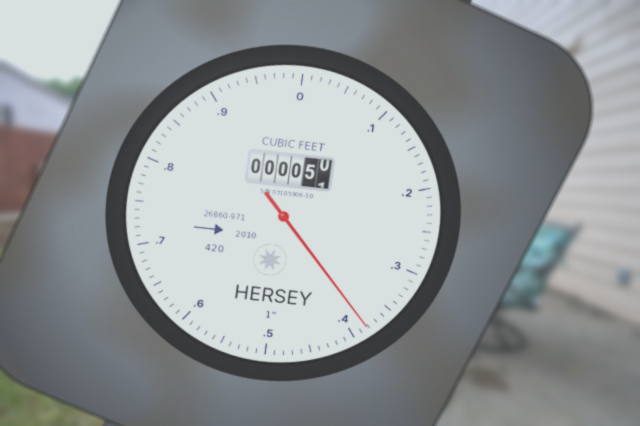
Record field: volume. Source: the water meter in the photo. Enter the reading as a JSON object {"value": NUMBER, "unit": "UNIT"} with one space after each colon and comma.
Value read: {"value": 50.38, "unit": "ft³"}
